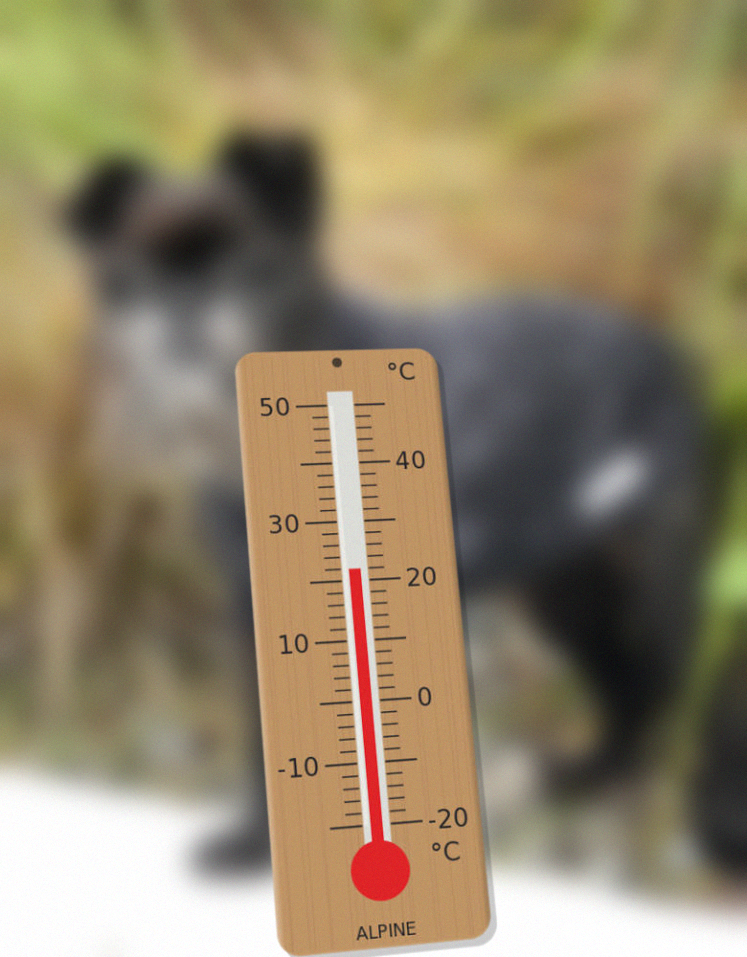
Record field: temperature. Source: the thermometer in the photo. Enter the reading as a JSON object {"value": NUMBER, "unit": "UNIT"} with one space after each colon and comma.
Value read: {"value": 22, "unit": "°C"}
